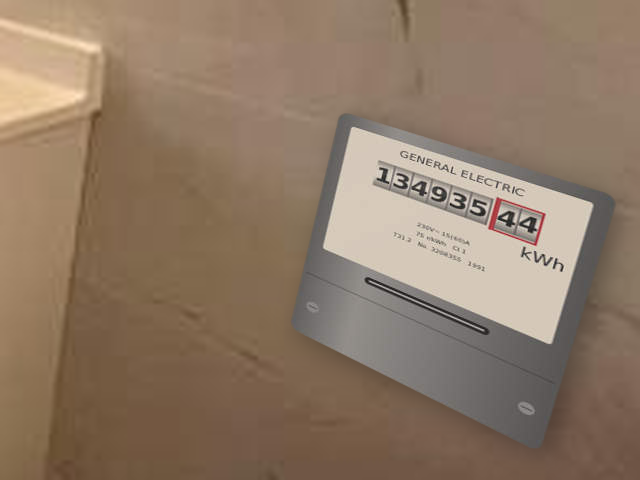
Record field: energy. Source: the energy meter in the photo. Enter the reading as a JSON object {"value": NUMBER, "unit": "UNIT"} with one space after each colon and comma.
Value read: {"value": 134935.44, "unit": "kWh"}
